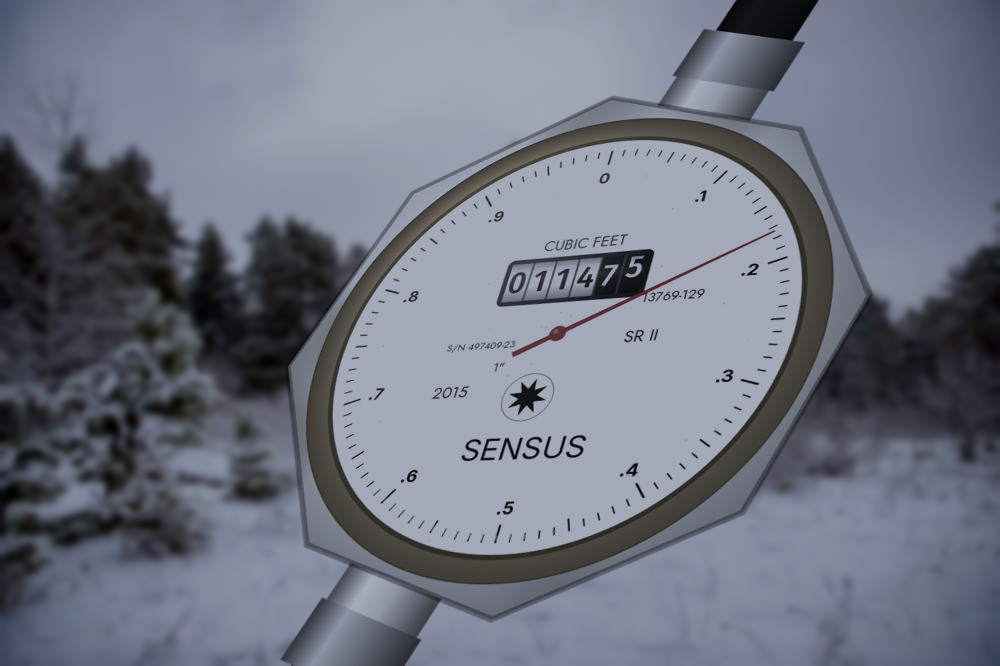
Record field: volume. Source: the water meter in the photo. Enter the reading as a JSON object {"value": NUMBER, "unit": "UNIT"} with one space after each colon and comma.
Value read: {"value": 11475.17, "unit": "ft³"}
